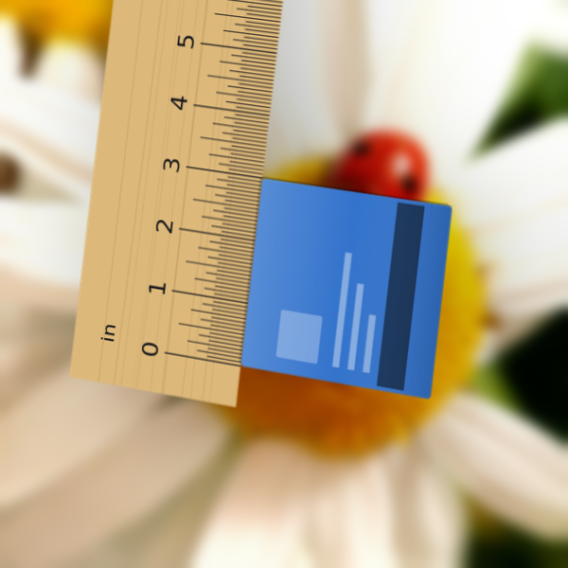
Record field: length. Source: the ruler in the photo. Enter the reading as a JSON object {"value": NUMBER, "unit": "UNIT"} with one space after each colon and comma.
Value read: {"value": 3, "unit": "in"}
